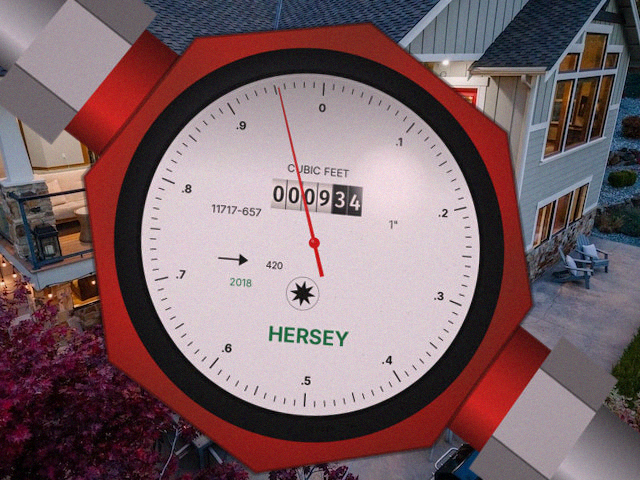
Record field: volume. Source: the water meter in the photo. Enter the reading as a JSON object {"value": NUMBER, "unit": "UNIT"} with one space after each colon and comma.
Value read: {"value": 933.95, "unit": "ft³"}
